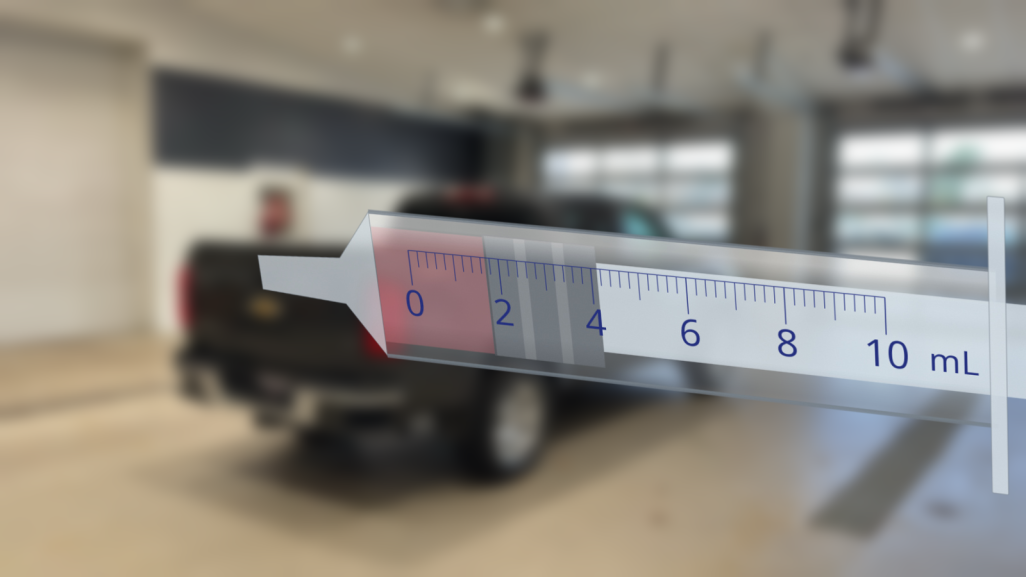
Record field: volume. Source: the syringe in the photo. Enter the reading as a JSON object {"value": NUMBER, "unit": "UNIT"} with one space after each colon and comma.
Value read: {"value": 1.7, "unit": "mL"}
